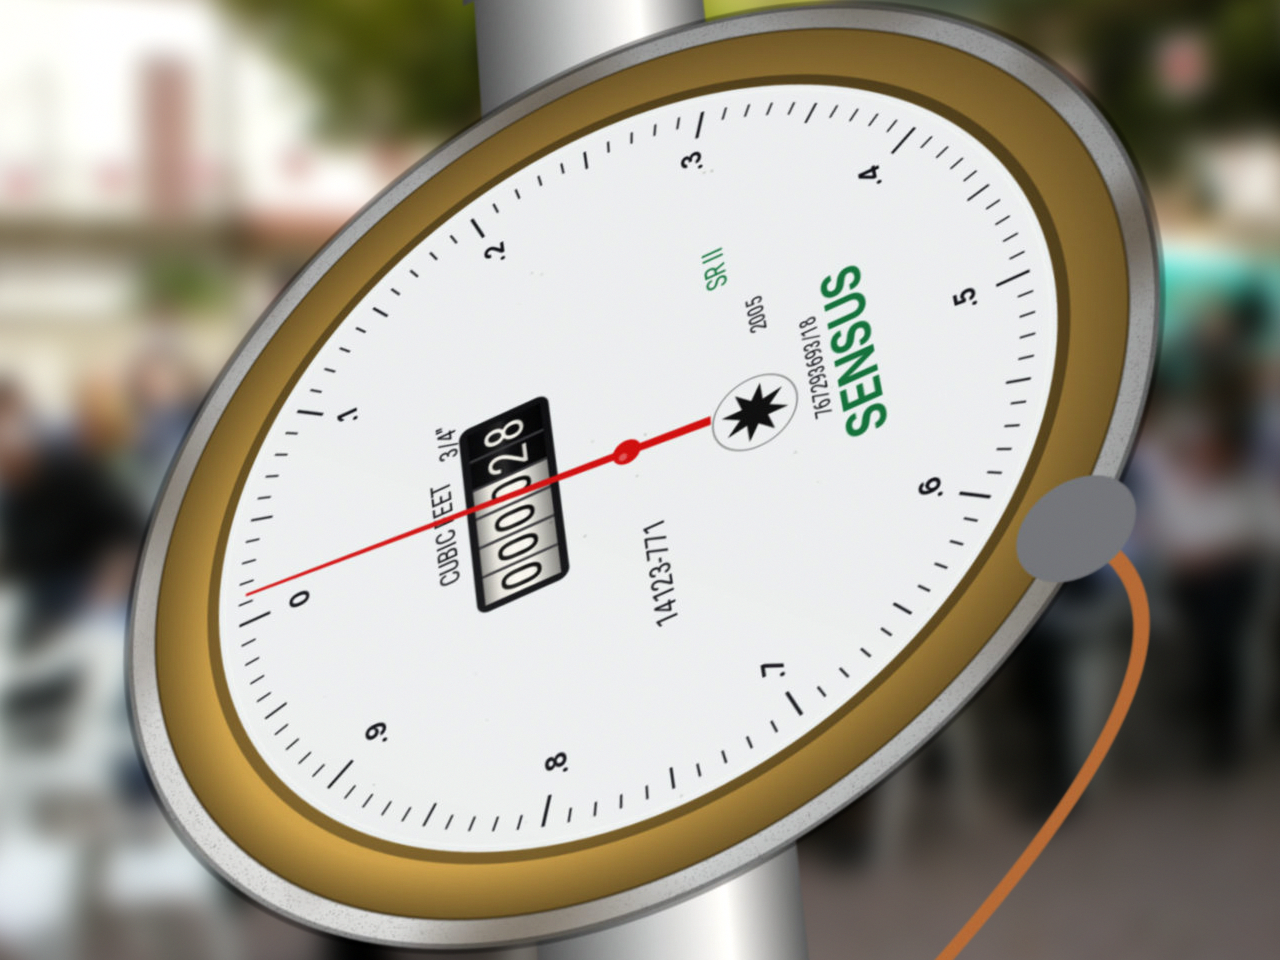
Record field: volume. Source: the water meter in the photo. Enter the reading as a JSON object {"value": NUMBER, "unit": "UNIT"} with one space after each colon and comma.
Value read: {"value": 28.01, "unit": "ft³"}
